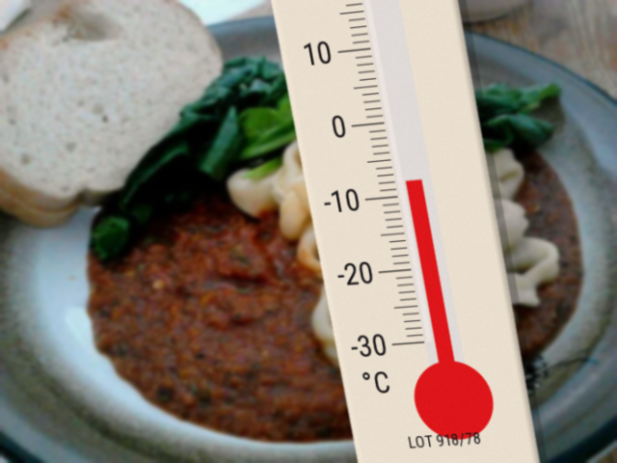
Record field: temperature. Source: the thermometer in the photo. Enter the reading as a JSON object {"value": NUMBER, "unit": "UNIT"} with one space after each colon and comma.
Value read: {"value": -8, "unit": "°C"}
